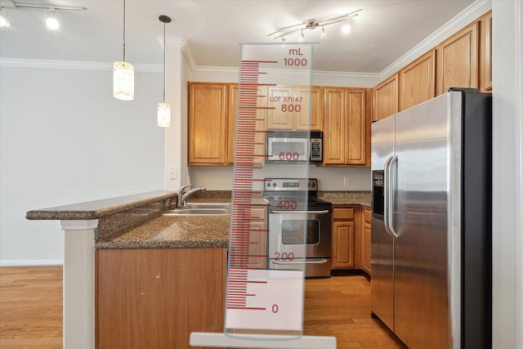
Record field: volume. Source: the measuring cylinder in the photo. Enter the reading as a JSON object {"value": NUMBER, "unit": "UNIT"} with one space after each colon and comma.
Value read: {"value": 150, "unit": "mL"}
